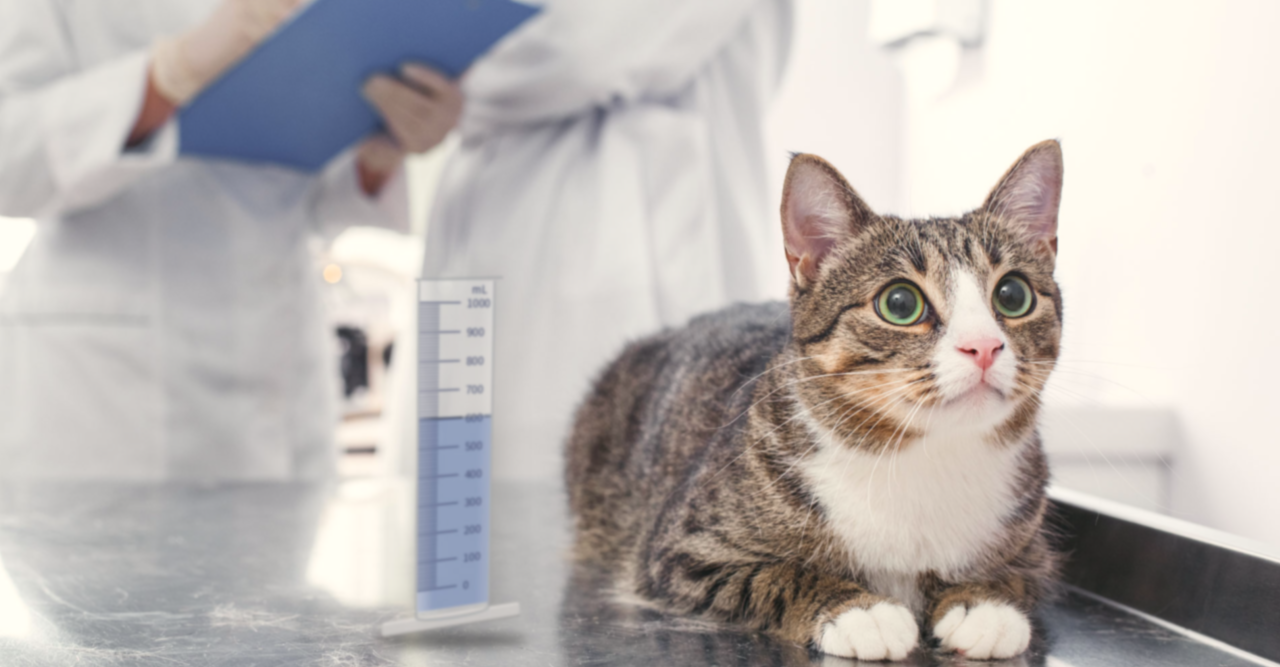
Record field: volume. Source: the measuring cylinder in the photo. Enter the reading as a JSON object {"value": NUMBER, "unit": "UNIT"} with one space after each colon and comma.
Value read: {"value": 600, "unit": "mL"}
